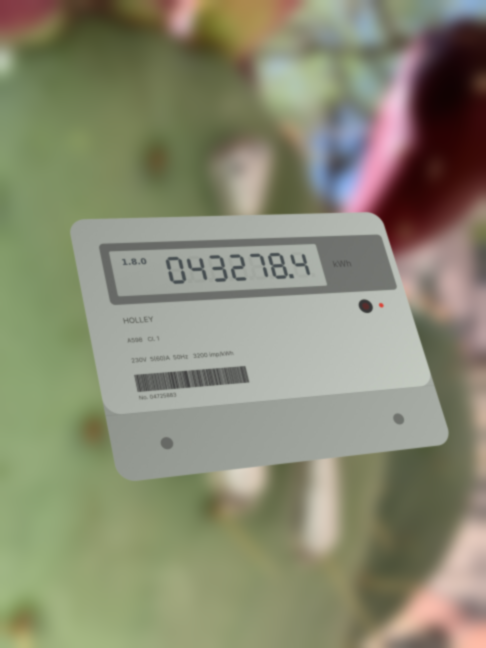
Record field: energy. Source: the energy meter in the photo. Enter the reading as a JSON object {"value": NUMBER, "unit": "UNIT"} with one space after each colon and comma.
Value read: {"value": 43278.4, "unit": "kWh"}
